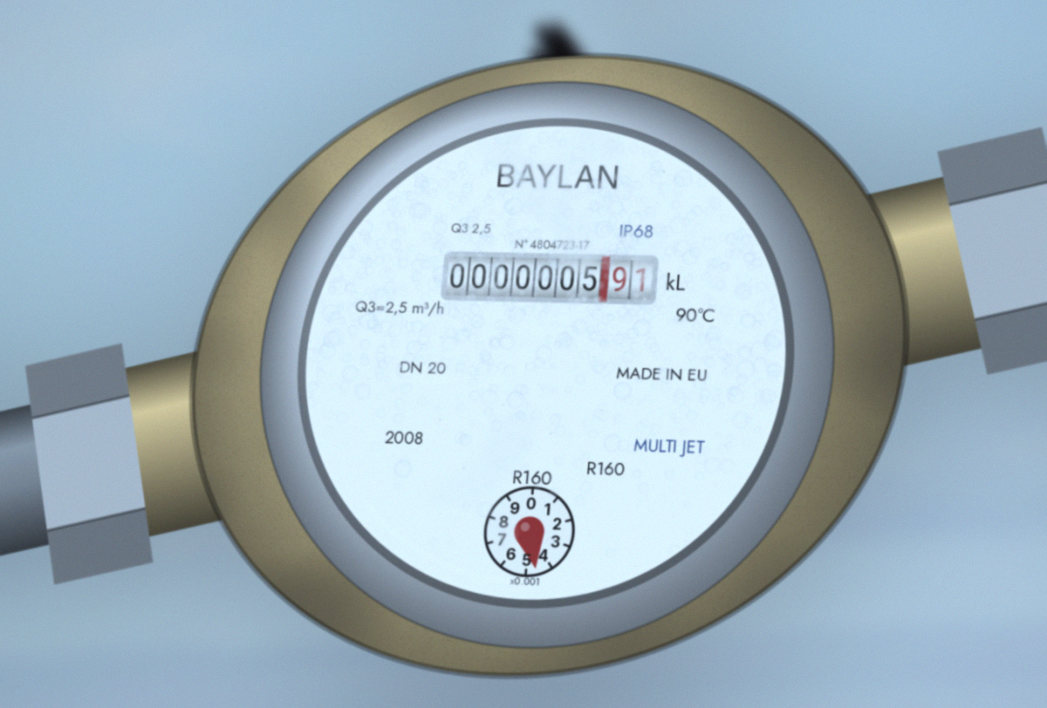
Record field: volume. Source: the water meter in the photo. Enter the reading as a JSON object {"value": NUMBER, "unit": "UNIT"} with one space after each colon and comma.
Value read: {"value": 5.914, "unit": "kL"}
